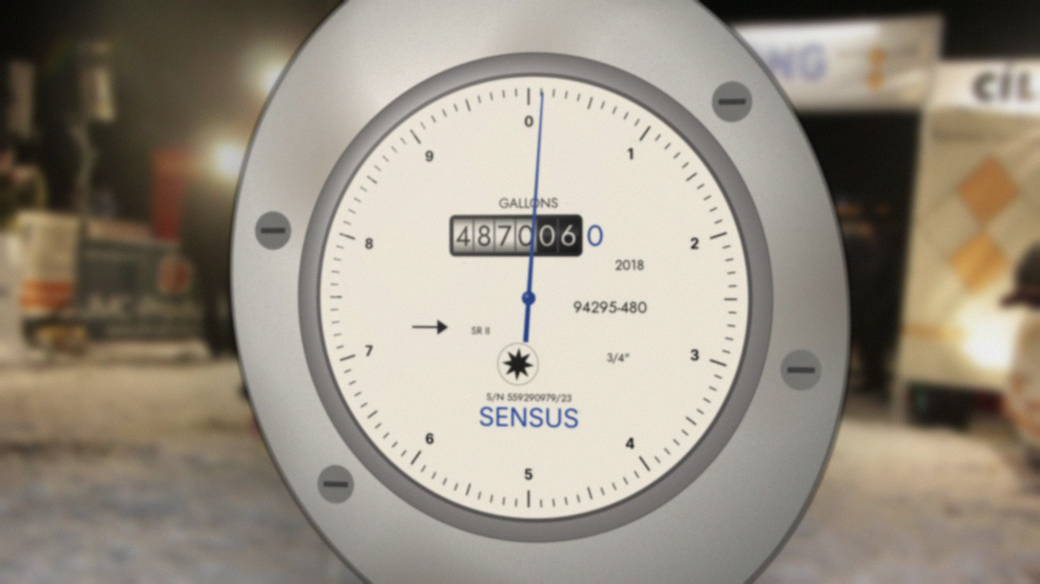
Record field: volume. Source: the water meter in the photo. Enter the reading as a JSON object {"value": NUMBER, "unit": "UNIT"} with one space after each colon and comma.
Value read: {"value": 4870060.1, "unit": "gal"}
